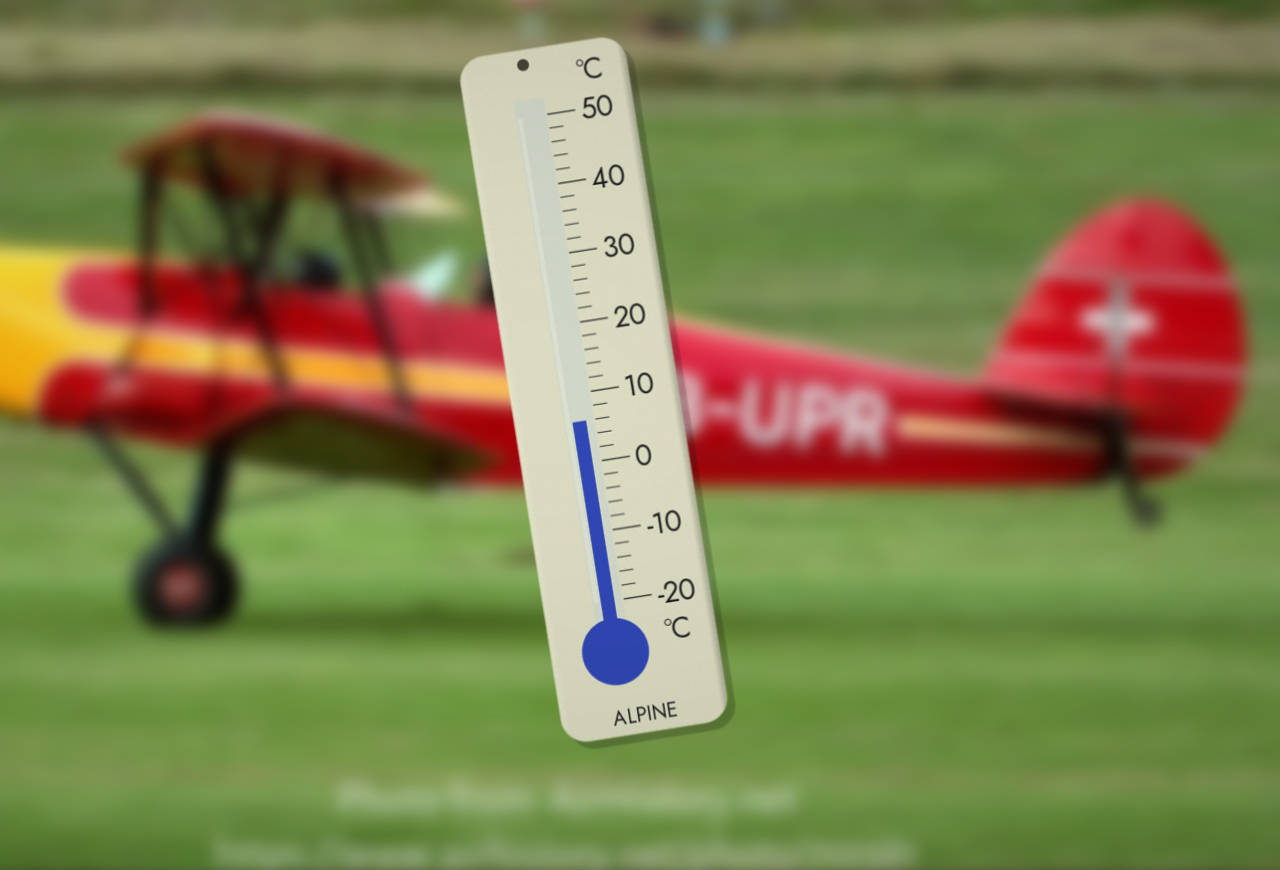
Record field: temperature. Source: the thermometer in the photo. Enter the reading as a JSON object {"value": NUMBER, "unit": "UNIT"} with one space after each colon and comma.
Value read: {"value": 6, "unit": "°C"}
